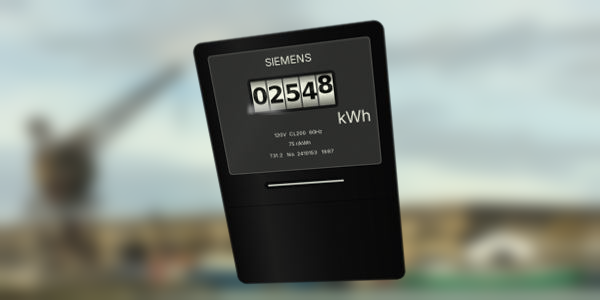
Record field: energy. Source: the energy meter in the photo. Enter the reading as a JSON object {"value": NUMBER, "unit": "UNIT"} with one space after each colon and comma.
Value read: {"value": 2548, "unit": "kWh"}
